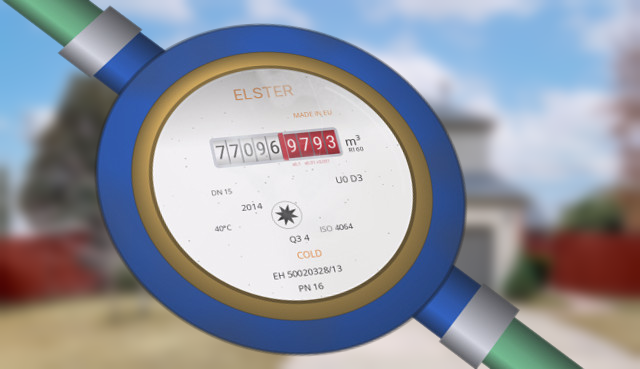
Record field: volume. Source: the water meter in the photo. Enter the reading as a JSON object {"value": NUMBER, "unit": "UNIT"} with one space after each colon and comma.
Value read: {"value": 77096.9793, "unit": "m³"}
